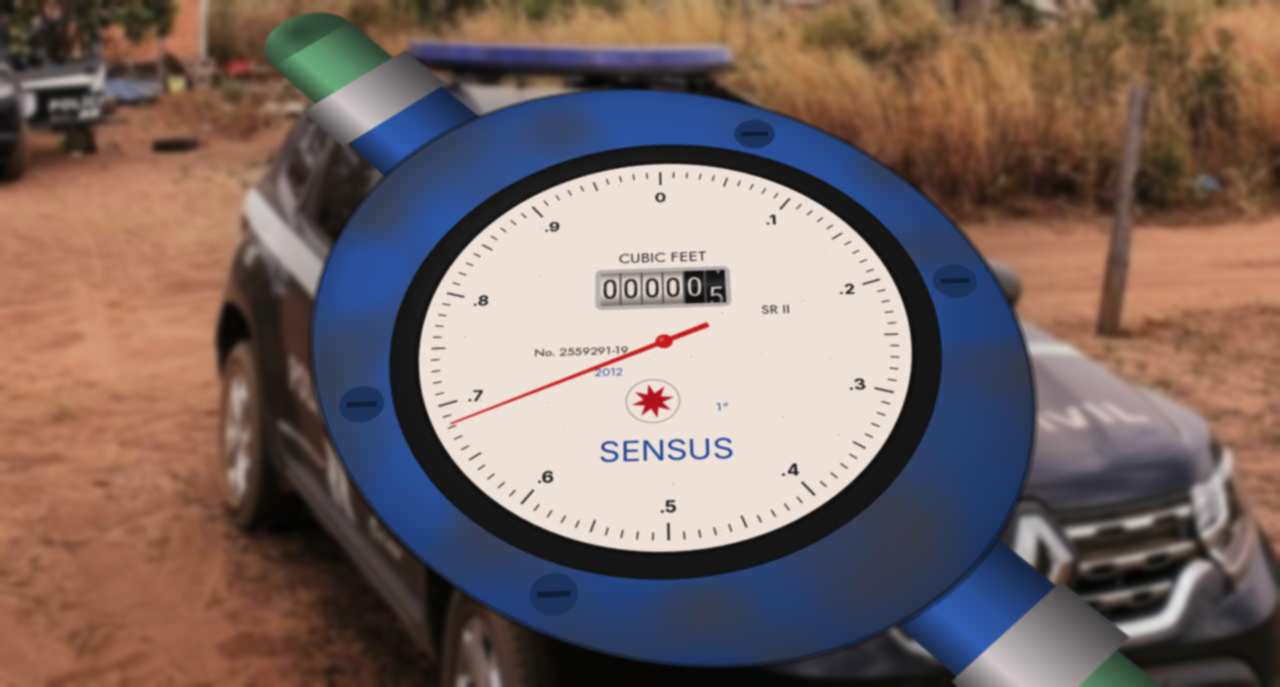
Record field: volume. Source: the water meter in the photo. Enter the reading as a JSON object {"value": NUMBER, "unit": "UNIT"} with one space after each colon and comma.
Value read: {"value": 4.68, "unit": "ft³"}
